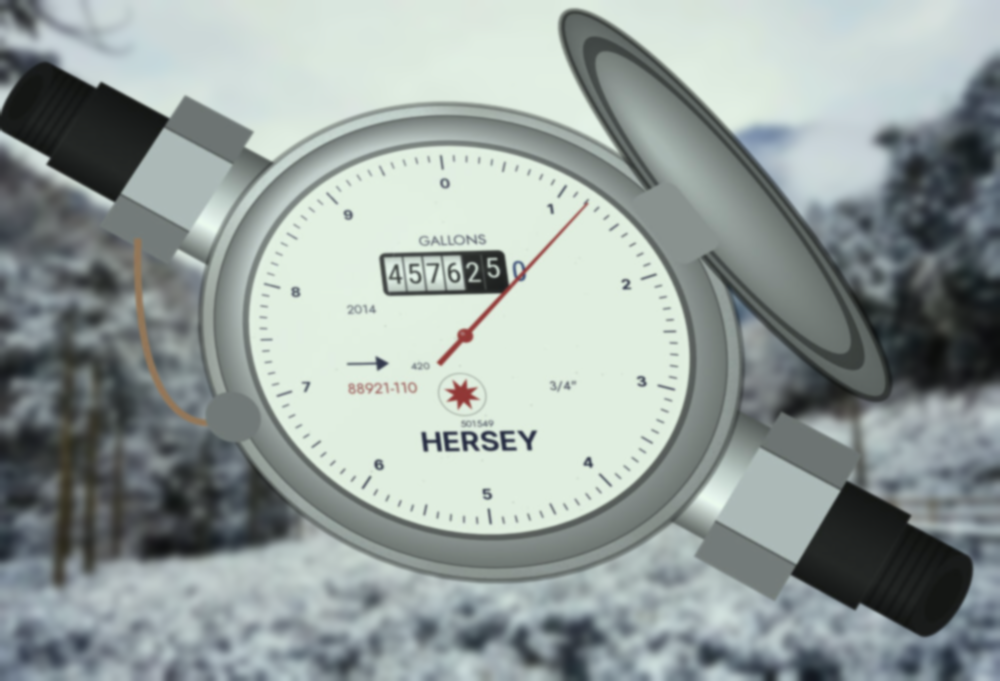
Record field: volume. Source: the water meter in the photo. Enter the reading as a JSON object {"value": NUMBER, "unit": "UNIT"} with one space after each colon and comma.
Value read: {"value": 4576251.2, "unit": "gal"}
